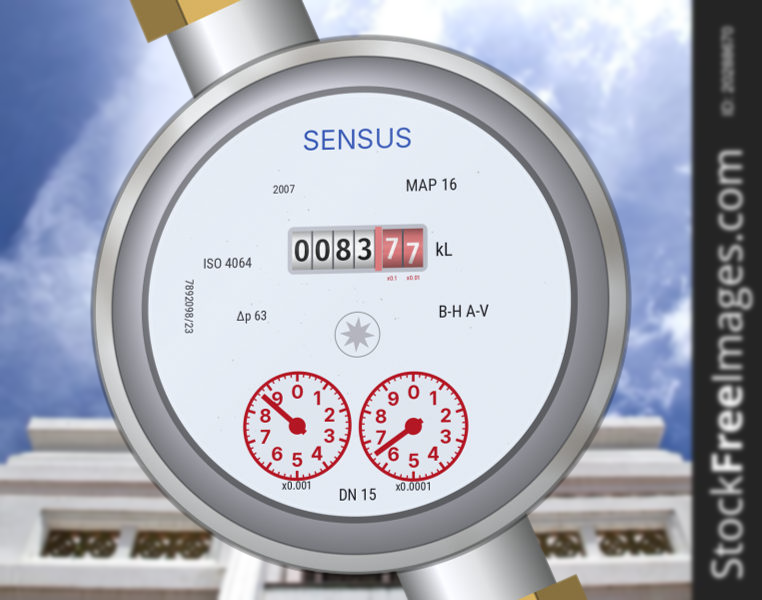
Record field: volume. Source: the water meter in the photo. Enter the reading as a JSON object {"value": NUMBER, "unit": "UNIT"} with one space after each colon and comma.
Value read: {"value": 83.7686, "unit": "kL"}
